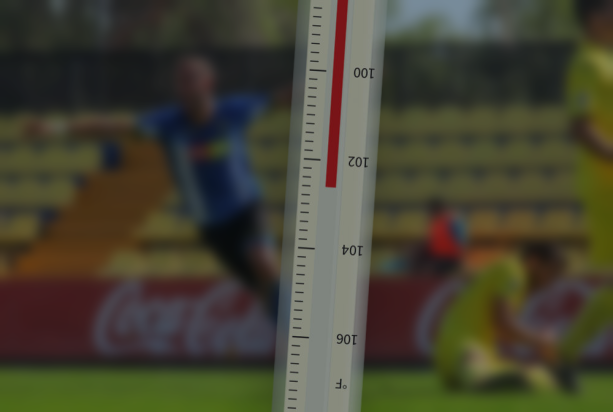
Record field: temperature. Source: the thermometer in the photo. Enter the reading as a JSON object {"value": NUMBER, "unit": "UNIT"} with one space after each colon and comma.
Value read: {"value": 102.6, "unit": "°F"}
